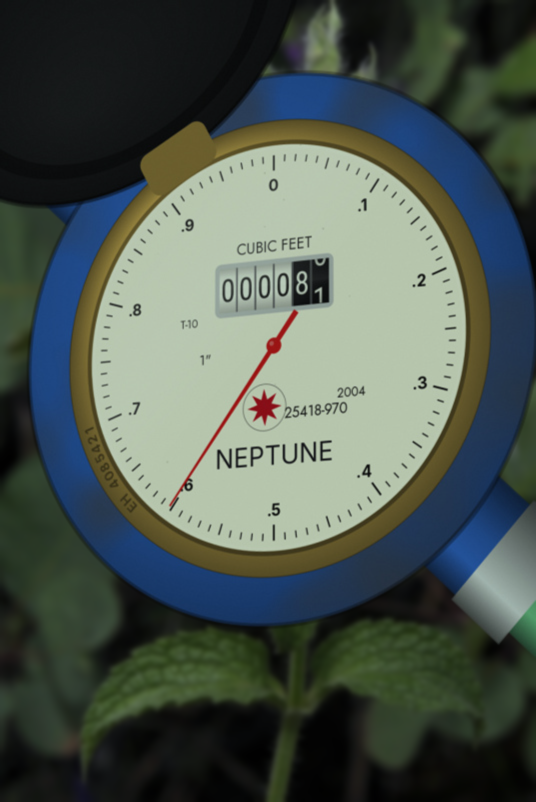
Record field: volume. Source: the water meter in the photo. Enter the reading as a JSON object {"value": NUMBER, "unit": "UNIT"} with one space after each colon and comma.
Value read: {"value": 80.60, "unit": "ft³"}
